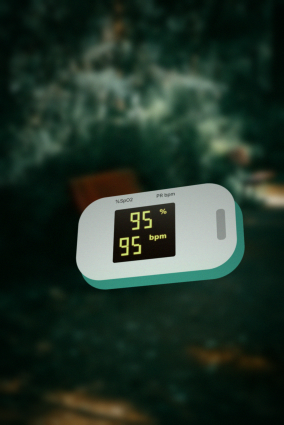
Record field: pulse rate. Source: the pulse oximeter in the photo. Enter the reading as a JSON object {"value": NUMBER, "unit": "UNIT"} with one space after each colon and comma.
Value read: {"value": 95, "unit": "bpm"}
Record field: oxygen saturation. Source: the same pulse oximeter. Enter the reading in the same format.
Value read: {"value": 95, "unit": "%"}
